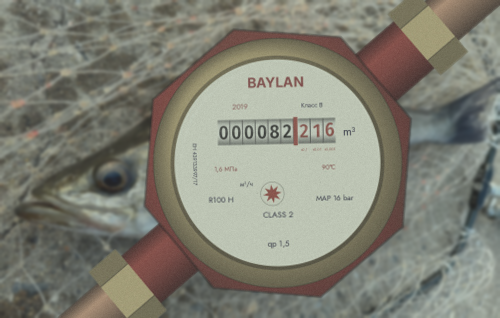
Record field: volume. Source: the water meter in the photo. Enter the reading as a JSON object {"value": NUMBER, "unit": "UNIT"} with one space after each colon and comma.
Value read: {"value": 82.216, "unit": "m³"}
